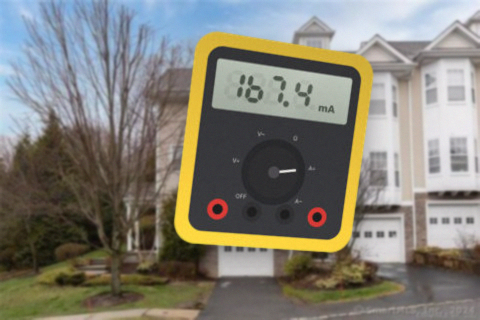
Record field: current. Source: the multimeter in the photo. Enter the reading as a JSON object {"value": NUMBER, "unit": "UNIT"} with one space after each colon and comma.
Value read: {"value": 167.4, "unit": "mA"}
